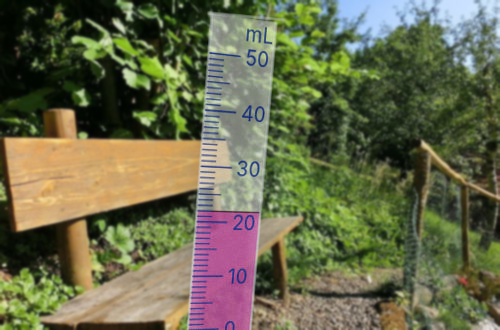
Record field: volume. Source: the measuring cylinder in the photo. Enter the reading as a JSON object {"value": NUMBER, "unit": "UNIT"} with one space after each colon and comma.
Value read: {"value": 22, "unit": "mL"}
